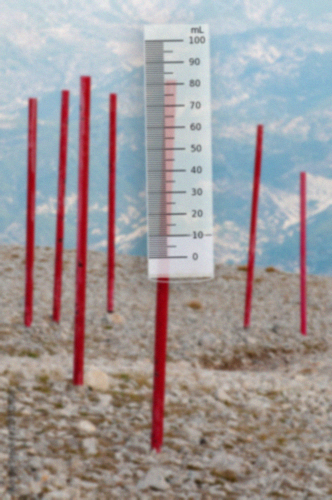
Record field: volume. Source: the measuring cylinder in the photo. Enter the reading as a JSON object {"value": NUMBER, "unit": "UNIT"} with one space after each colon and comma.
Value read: {"value": 10, "unit": "mL"}
